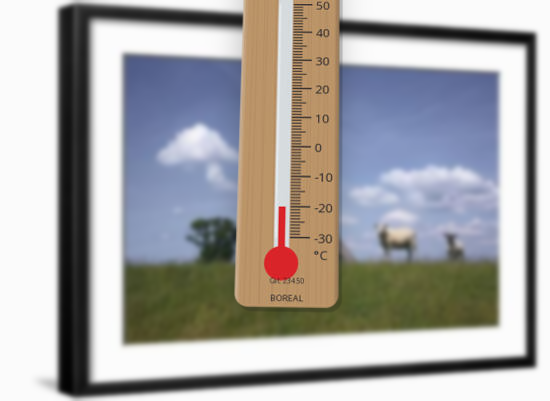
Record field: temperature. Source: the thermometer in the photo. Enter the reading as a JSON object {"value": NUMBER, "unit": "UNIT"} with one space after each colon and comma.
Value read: {"value": -20, "unit": "°C"}
